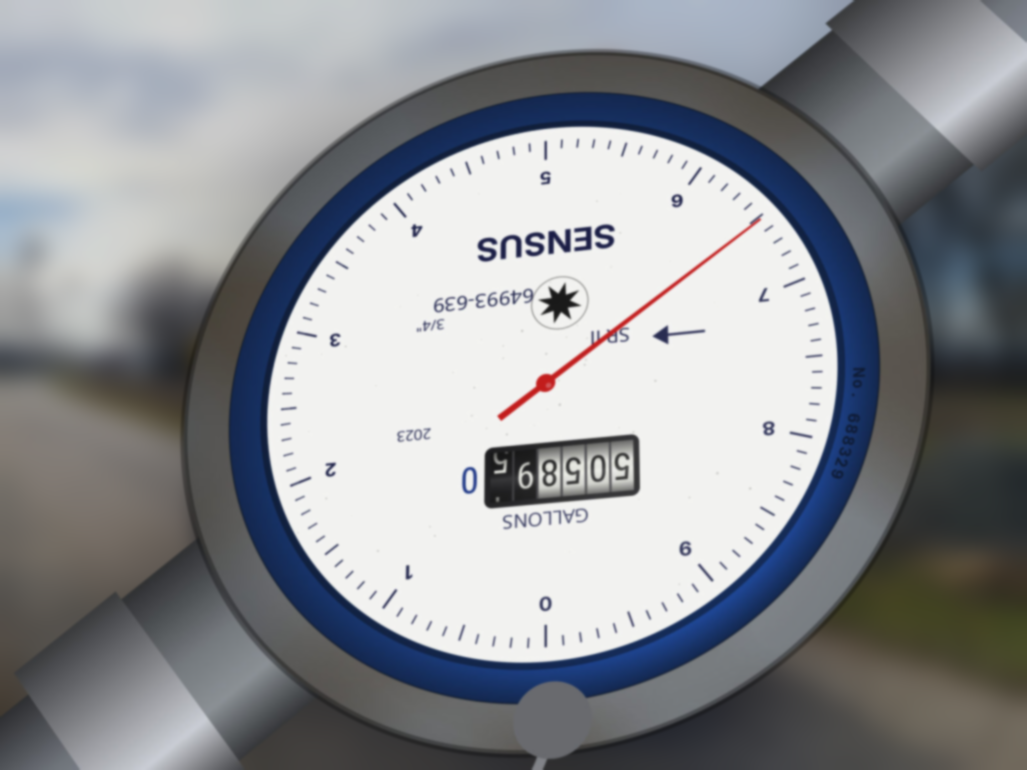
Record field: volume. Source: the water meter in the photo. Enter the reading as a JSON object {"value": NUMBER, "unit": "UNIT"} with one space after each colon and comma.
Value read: {"value": 5058946.5, "unit": "gal"}
